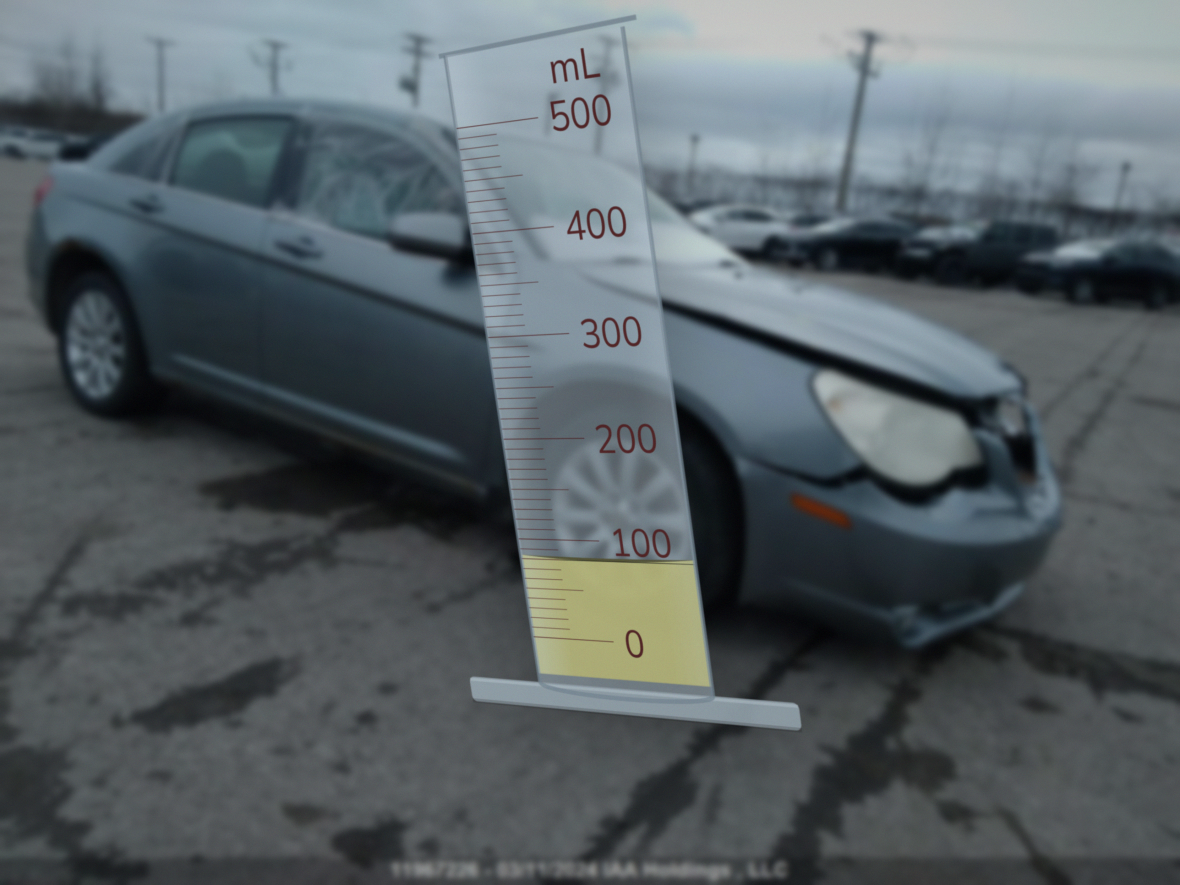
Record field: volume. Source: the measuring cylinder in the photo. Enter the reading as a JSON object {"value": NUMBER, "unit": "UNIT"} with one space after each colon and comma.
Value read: {"value": 80, "unit": "mL"}
